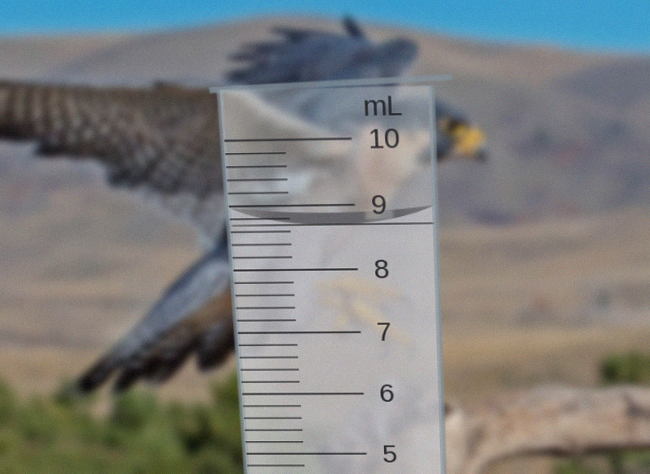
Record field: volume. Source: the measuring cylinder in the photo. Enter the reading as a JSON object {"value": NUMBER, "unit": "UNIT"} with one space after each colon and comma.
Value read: {"value": 8.7, "unit": "mL"}
